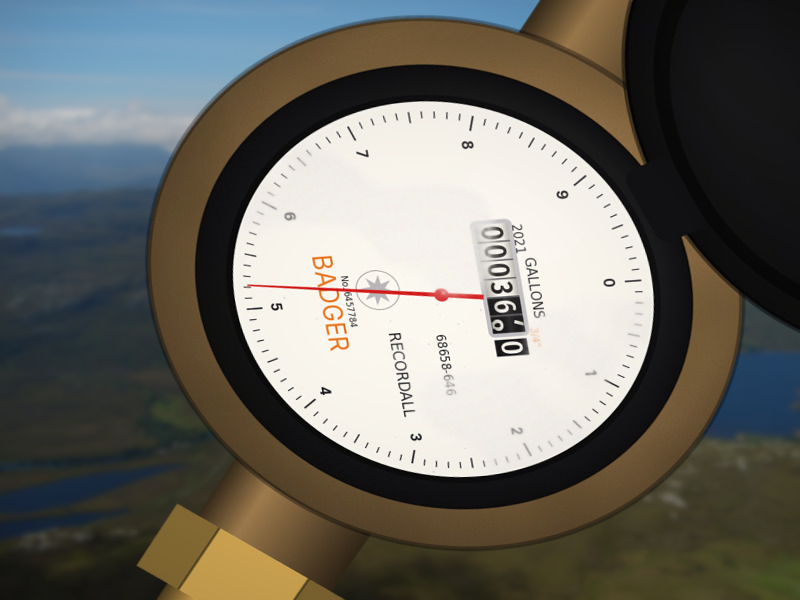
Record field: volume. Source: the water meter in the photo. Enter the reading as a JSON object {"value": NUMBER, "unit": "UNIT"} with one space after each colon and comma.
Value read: {"value": 3675.2, "unit": "gal"}
